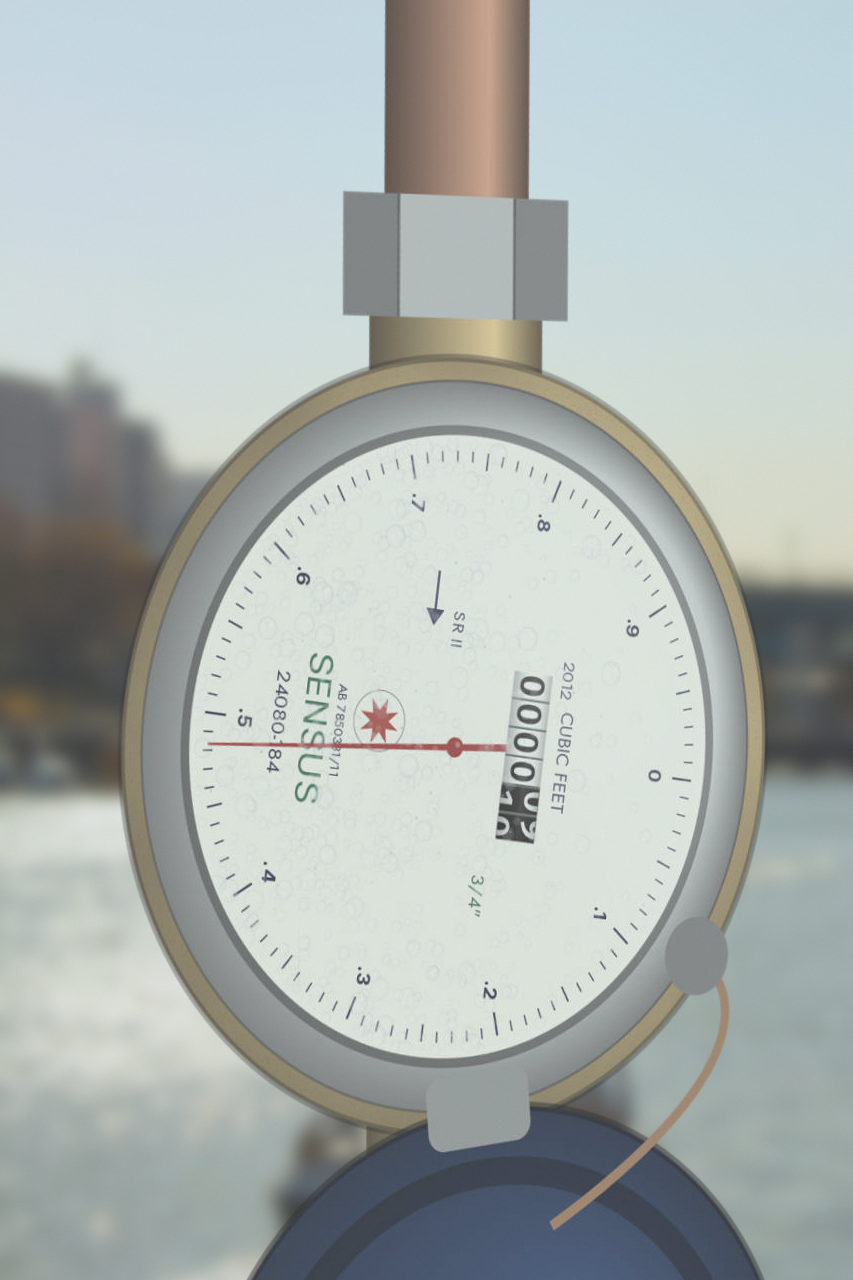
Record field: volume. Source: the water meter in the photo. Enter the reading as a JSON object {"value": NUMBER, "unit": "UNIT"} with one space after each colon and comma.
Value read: {"value": 9.48, "unit": "ft³"}
